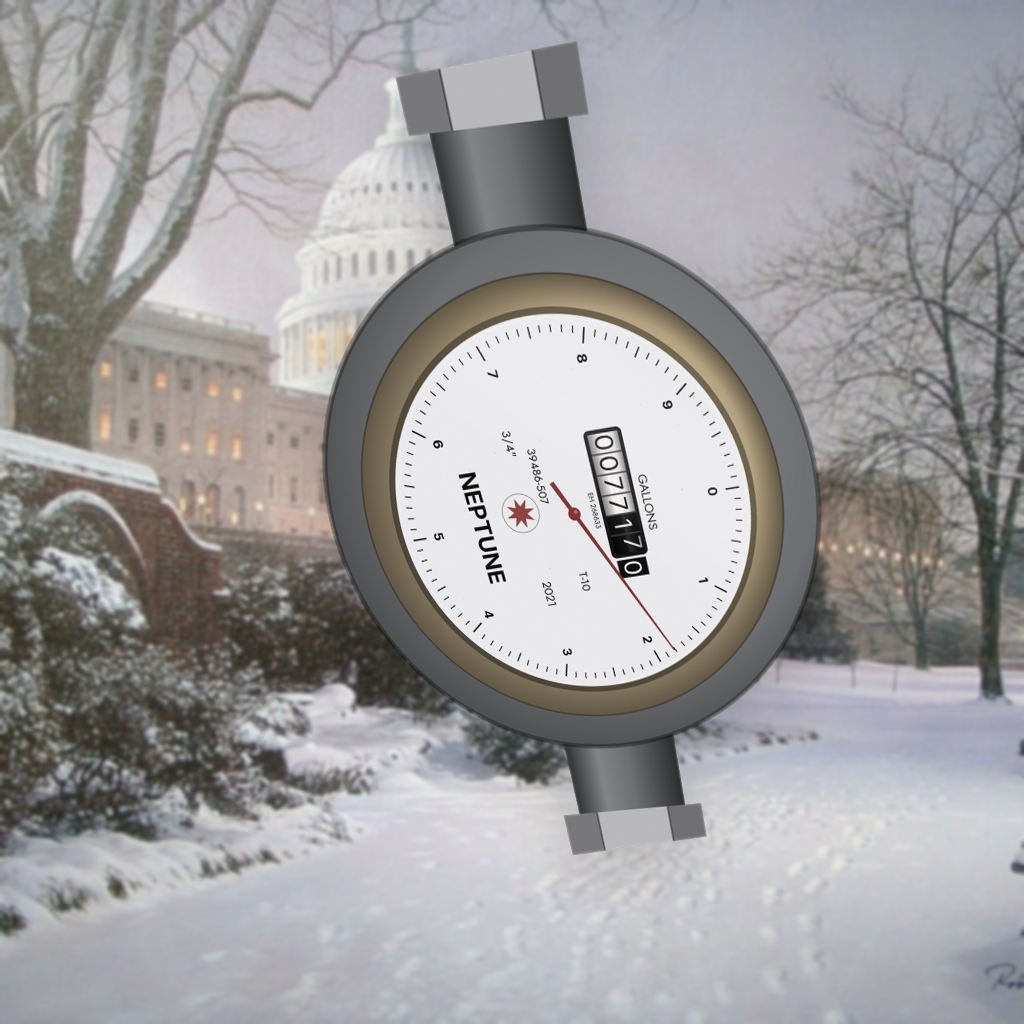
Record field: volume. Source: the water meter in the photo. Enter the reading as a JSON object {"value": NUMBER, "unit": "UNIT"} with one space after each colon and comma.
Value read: {"value": 77171.8, "unit": "gal"}
